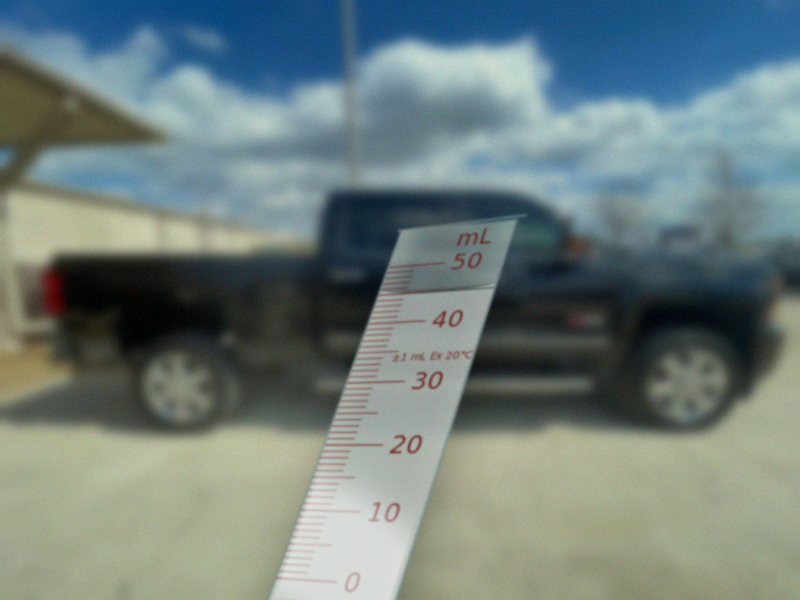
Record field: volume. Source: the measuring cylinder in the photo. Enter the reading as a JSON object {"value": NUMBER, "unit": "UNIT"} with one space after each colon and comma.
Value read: {"value": 45, "unit": "mL"}
